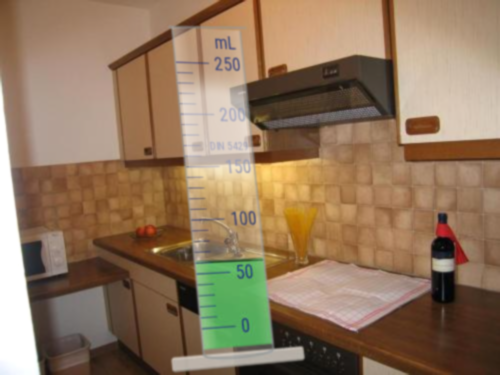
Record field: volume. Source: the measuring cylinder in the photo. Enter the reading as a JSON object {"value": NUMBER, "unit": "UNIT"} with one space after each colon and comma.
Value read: {"value": 60, "unit": "mL"}
